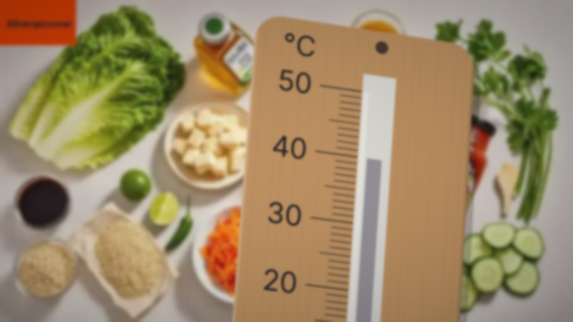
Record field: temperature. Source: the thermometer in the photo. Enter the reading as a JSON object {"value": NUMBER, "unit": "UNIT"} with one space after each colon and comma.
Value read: {"value": 40, "unit": "°C"}
